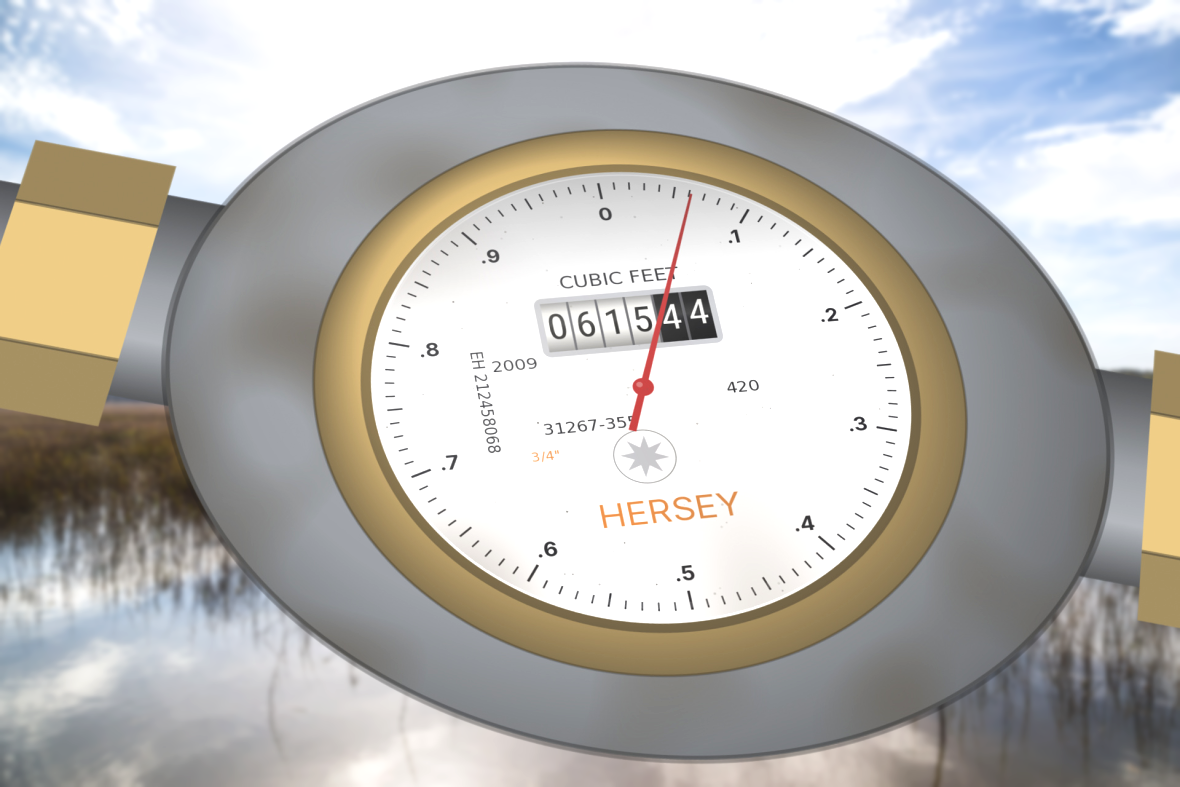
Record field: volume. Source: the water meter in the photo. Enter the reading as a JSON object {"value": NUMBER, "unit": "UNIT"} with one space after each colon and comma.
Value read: {"value": 61544.06, "unit": "ft³"}
